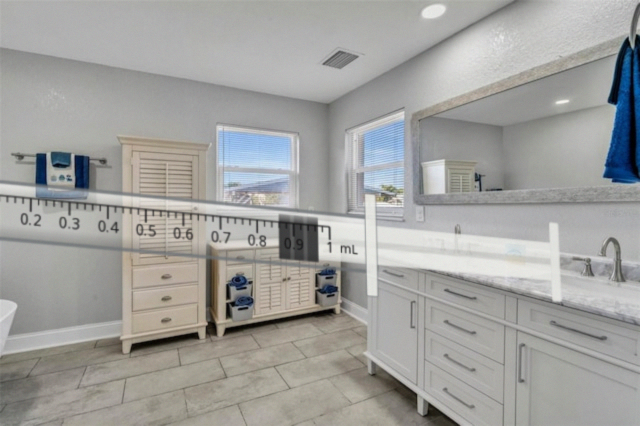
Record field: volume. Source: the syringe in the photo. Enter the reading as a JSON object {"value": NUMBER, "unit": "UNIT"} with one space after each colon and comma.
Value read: {"value": 0.86, "unit": "mL"}
